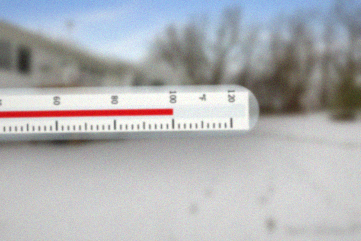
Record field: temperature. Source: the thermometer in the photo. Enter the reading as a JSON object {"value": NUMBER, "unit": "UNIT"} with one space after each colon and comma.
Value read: {"value": 100, "unit": "°F"}
